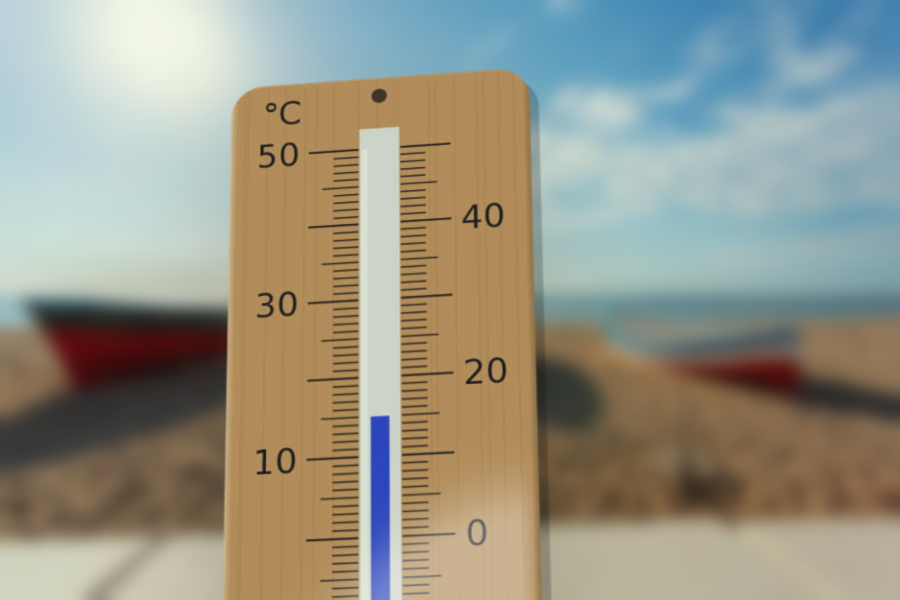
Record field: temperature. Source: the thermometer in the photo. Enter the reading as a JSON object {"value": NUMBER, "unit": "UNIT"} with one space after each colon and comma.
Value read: {"value": 15, "unit": "°C"}
